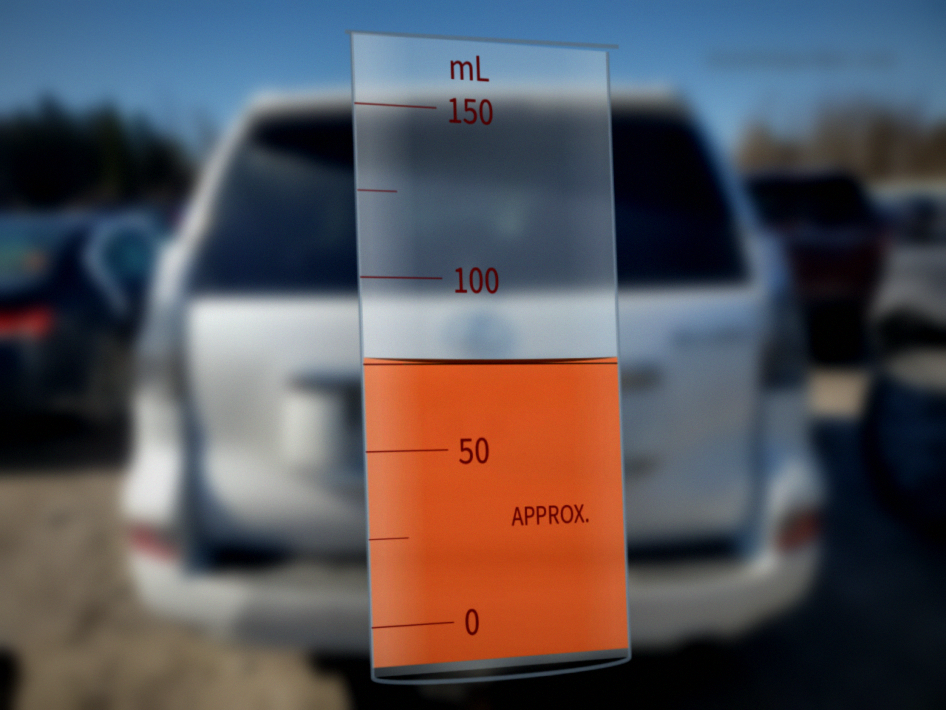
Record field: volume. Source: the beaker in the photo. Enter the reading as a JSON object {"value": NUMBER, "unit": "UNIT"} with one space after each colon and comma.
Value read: {"value": 75, "unit": "mL"}
